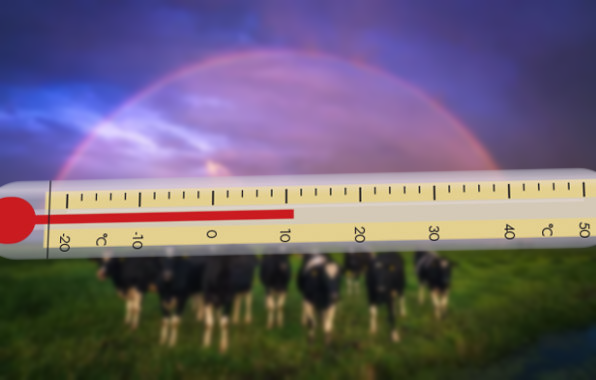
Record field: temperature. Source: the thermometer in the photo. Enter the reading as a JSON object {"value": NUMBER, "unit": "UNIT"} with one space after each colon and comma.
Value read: {"value": 11, "unit": "°C"}
